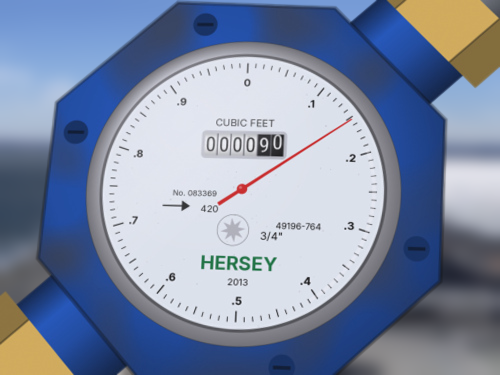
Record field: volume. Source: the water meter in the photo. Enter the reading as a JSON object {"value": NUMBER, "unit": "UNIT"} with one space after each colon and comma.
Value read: {"value": 90.15, "unit": "ft³"}
